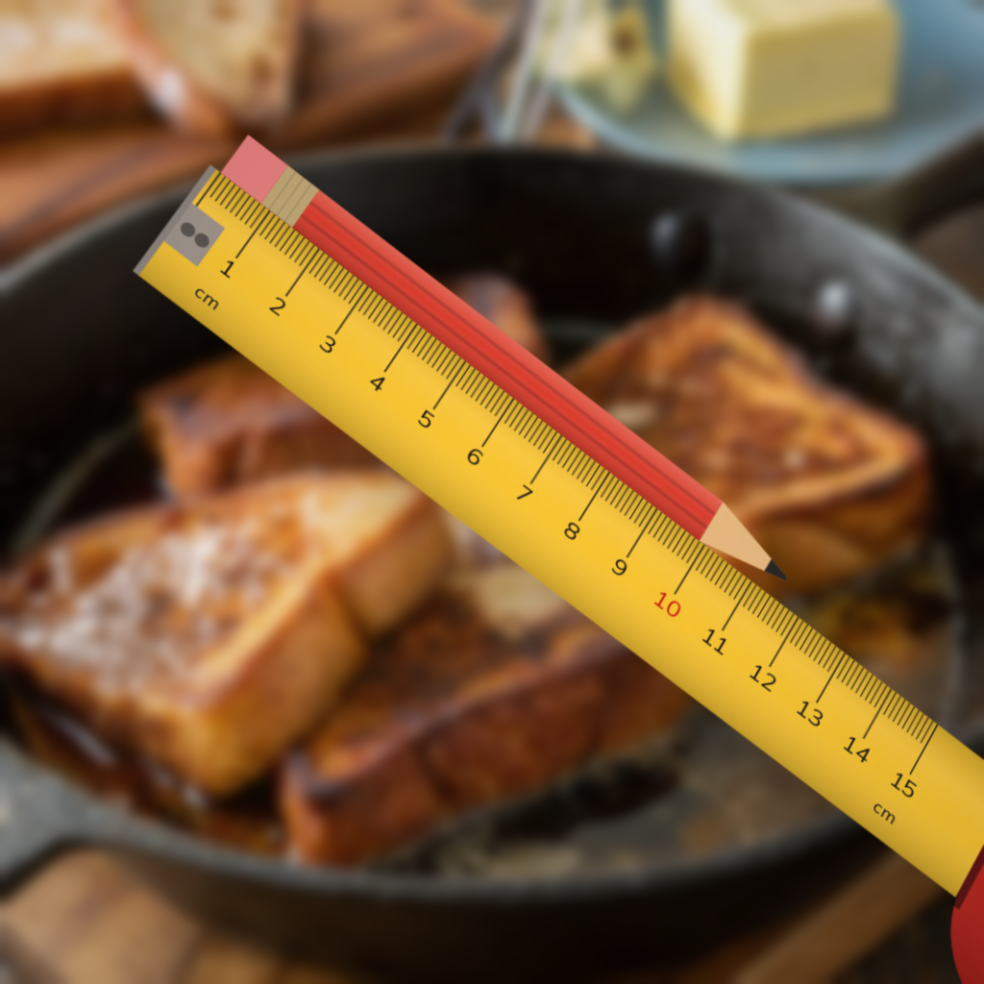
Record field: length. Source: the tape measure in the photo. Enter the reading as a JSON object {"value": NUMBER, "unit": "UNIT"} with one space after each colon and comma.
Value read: {"value": 11.5, "unit": "cm"}
